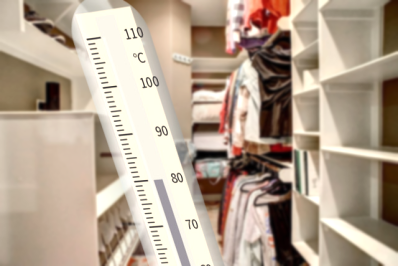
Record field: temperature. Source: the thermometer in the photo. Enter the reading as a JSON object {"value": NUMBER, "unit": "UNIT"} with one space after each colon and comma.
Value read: {"value": 80, "unit": "°C"}
